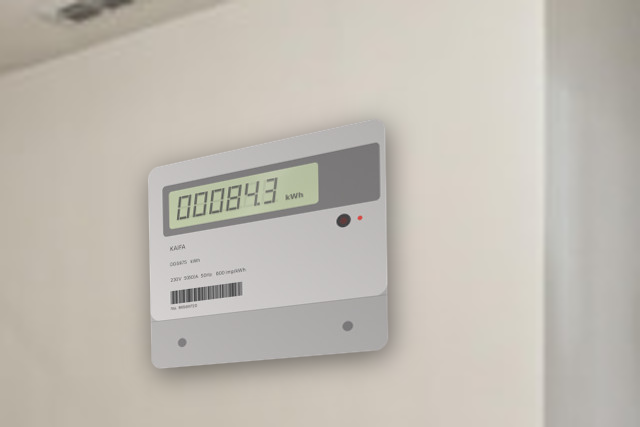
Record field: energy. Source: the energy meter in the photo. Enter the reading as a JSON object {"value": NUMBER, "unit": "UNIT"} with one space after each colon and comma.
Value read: {"value": 84.3, "unit": "kWh"}
